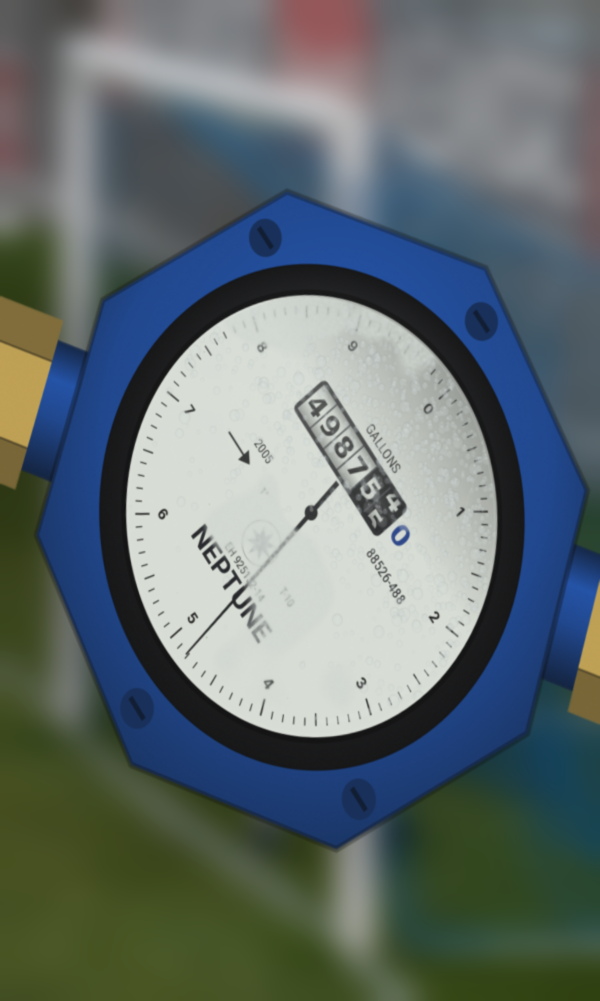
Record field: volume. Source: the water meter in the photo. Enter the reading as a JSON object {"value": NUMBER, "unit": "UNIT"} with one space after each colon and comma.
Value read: {"value": 4987544.8, "unit": "gal"}
